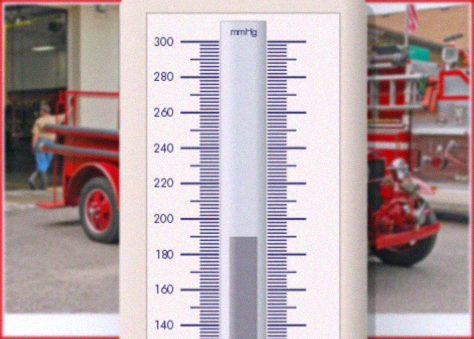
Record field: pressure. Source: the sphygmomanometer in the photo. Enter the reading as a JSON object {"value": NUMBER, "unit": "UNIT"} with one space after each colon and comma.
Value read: {"value": 190, "unit": "mmHg"}
